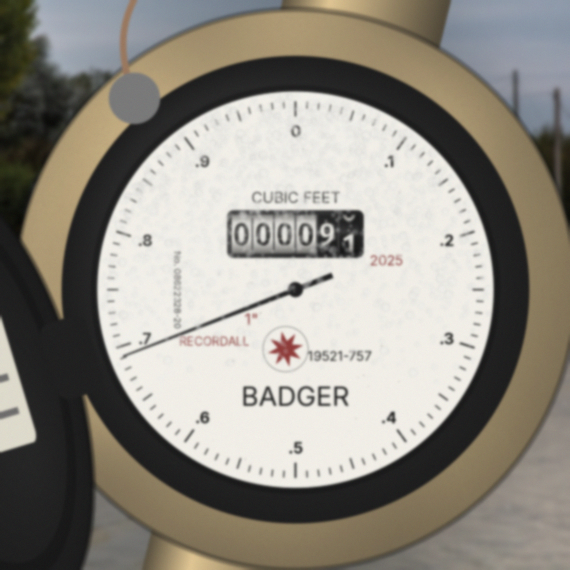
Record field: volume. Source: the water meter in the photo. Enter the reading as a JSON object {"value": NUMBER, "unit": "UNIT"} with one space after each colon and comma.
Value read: {"value": 90.69, "unit": "ft³"}
